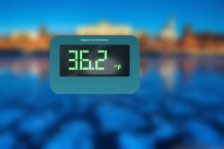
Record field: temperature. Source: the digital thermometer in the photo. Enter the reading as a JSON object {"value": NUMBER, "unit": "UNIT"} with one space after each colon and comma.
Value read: {"value": 36.2, "unit": "°F"}
